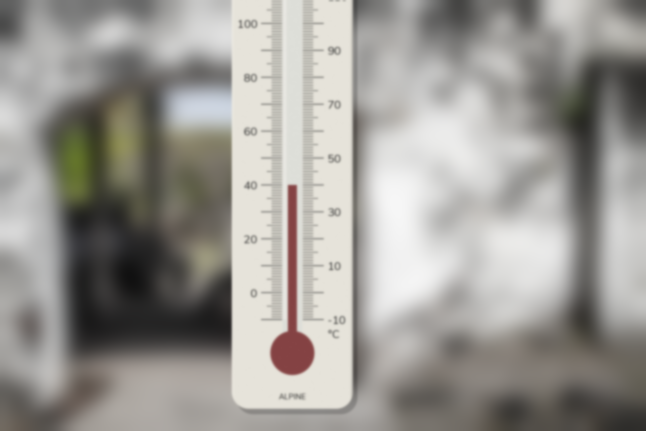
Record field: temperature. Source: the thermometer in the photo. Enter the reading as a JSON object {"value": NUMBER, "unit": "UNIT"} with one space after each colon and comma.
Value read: {"value": 40, "unit": "°C"}
